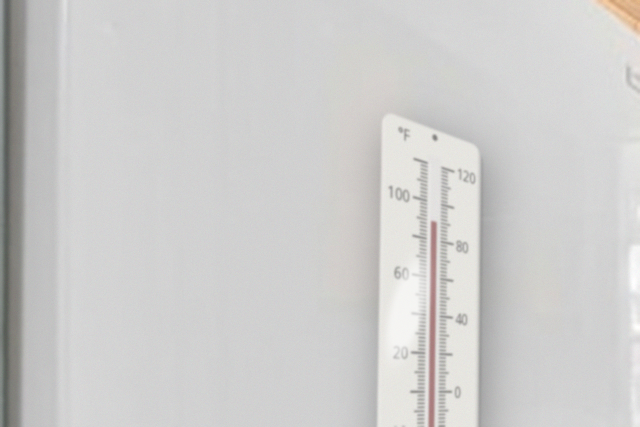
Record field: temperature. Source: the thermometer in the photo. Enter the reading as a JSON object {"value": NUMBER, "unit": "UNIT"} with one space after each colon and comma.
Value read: {"value": 90, "unit": "°F"}
